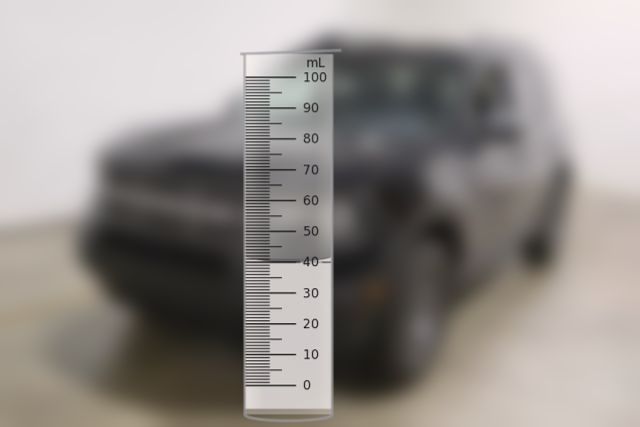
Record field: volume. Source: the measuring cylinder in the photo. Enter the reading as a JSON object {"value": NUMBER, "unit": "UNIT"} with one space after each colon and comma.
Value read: {"value": 40, "unit": "mL"}
